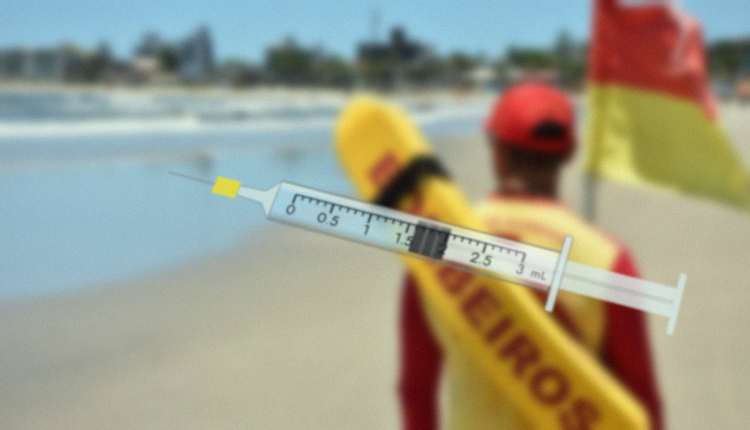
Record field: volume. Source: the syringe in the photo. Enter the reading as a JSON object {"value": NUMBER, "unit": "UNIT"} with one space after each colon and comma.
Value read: {"value": 1.6, "unit": "mL"}
